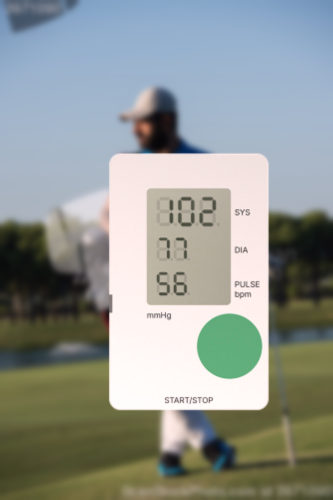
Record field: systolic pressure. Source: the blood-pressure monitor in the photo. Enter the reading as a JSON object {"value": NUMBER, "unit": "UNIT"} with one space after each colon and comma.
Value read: {"value": 102, "unit": "mmHg"}
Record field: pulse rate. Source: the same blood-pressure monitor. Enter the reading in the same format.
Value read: {"value": 56, "unit": "bpm"}
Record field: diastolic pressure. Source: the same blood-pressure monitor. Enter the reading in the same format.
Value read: {"value": 77, "unit": "mmHg"}
